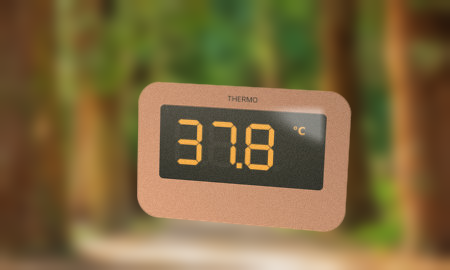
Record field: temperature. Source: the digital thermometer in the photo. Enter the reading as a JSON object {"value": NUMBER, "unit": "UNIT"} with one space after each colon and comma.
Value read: {"value": 37.8, "unit": "°C"}
